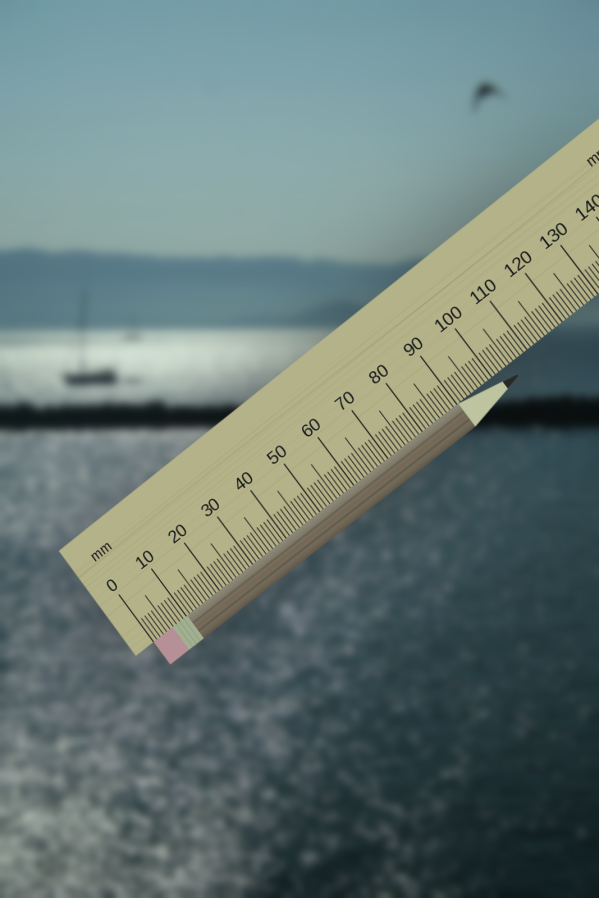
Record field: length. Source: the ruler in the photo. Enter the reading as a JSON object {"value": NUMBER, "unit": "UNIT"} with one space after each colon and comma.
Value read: {"value": 105, "unit": "mm"}
